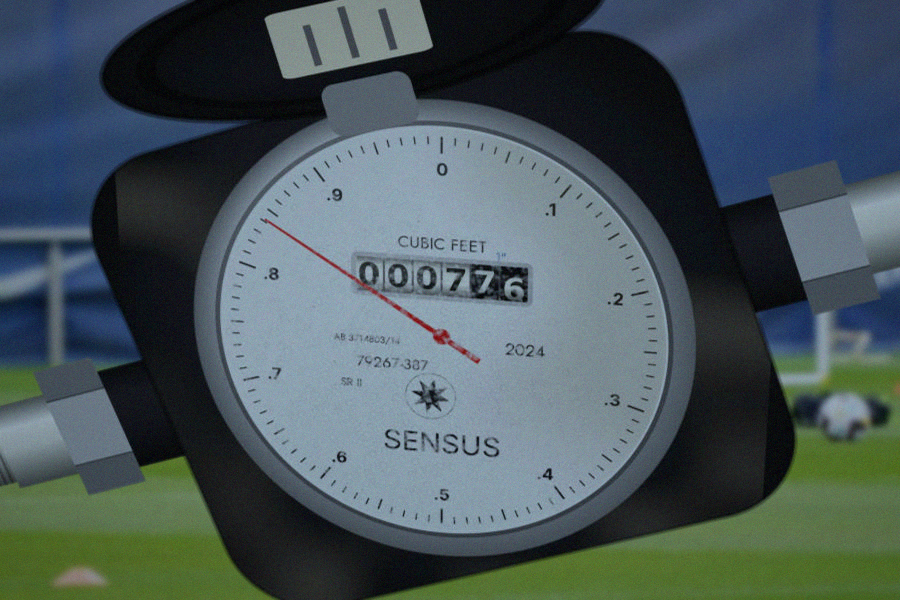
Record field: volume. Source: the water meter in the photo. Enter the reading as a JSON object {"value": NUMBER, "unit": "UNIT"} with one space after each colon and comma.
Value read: {"value": 775.84, "unit": "ft³"}
